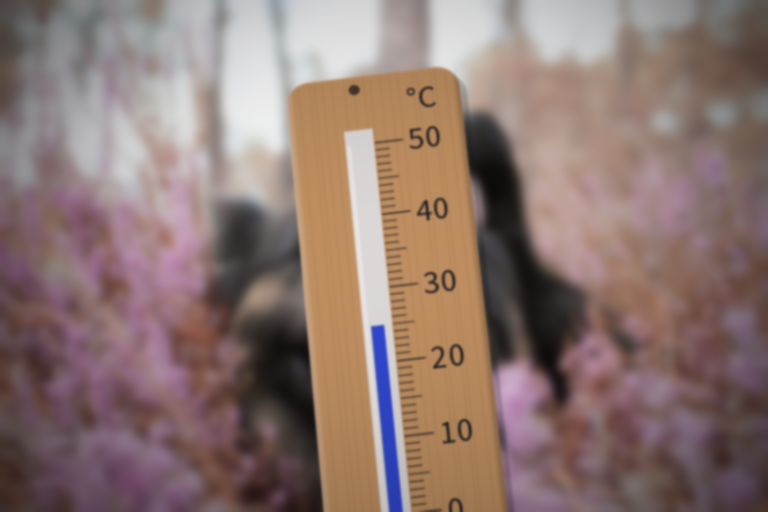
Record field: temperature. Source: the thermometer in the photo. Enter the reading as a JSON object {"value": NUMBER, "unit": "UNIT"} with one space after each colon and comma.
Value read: {"value": 25, "unit": "°C"}
